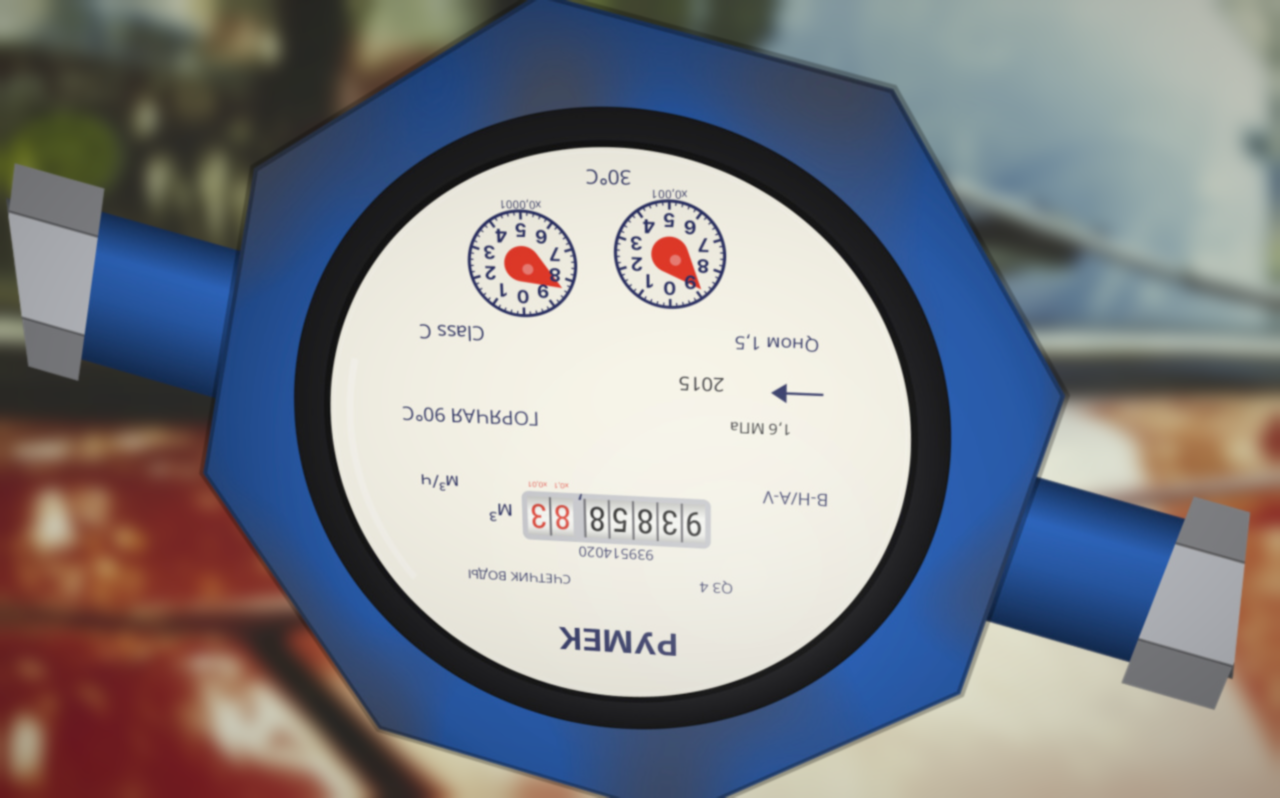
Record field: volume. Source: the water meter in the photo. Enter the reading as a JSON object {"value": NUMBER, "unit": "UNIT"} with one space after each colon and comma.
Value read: {"value": 93858.8388, "unit": "m³"}
